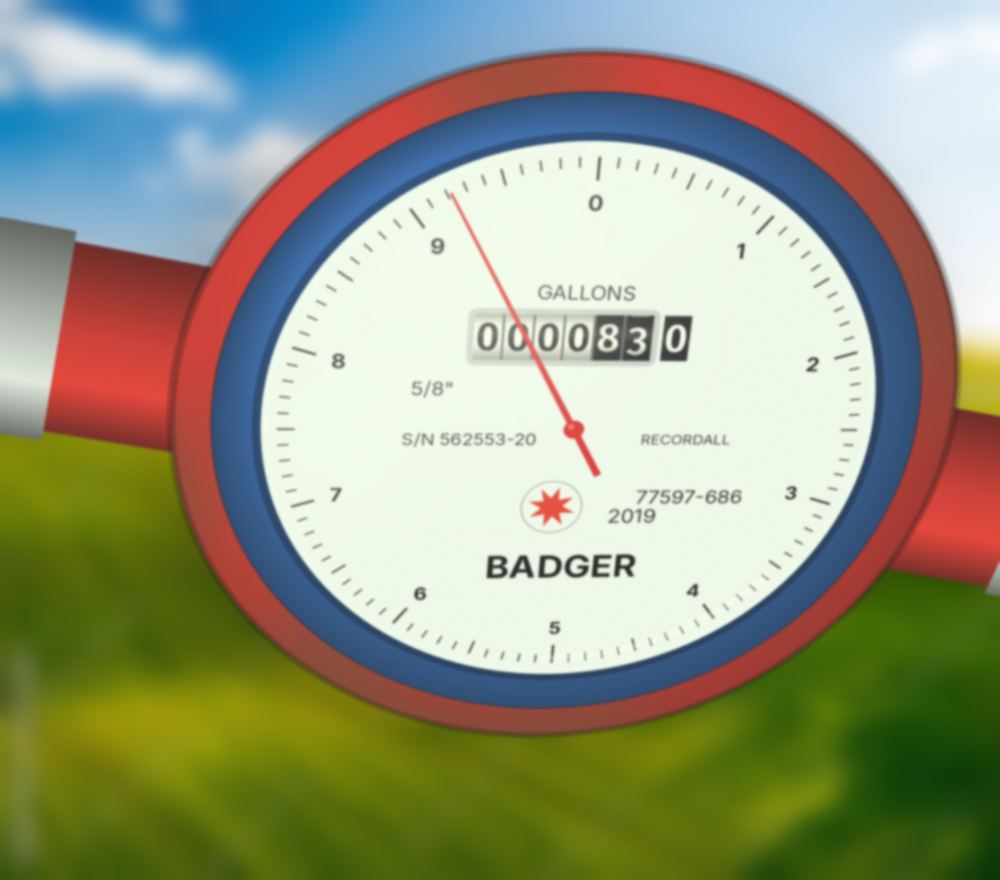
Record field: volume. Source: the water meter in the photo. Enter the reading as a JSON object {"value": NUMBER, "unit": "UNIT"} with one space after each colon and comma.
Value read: {"value": 829.2, "unit": "gal"}
